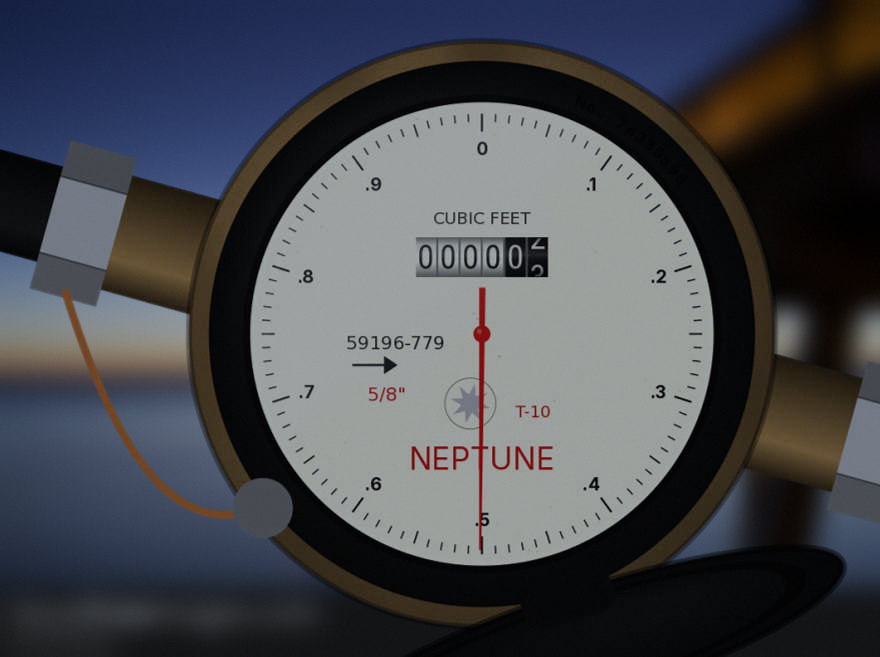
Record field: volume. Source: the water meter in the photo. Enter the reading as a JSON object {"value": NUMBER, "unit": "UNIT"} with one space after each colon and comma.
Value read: {"value": 2.50, "unit": "ft³"}
